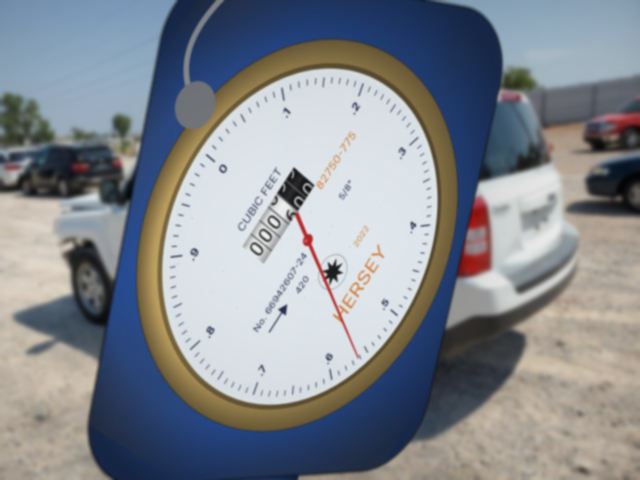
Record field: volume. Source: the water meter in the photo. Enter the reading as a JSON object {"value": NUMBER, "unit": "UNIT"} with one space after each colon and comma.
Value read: {"value": 599.56, "unit": "ft³"}
